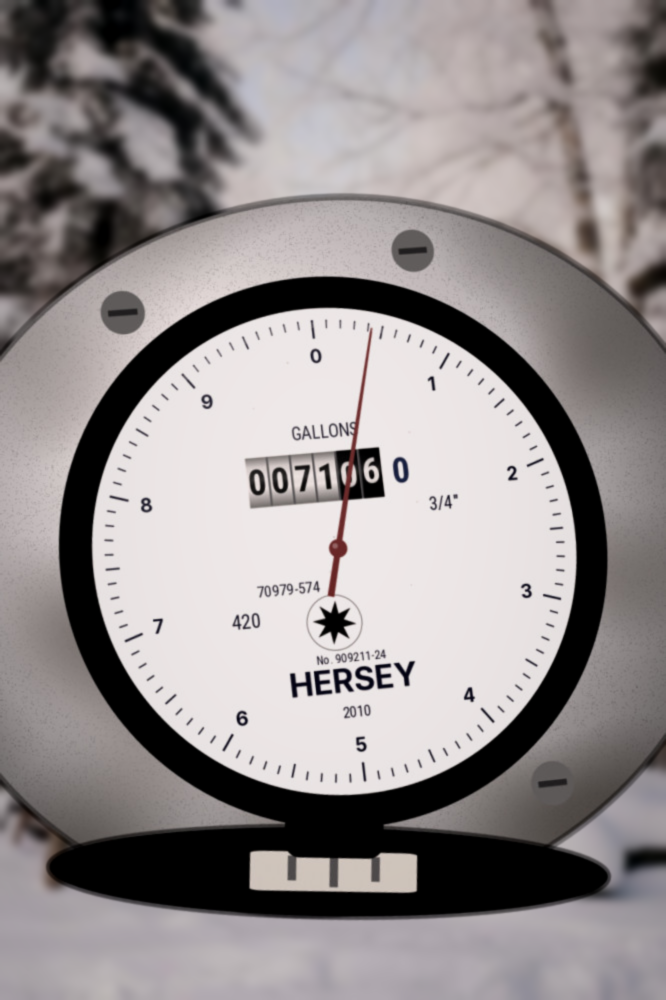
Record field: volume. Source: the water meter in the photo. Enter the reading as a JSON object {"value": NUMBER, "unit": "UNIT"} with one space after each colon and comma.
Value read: {"value": 71060.4, "unit": "gal"}
